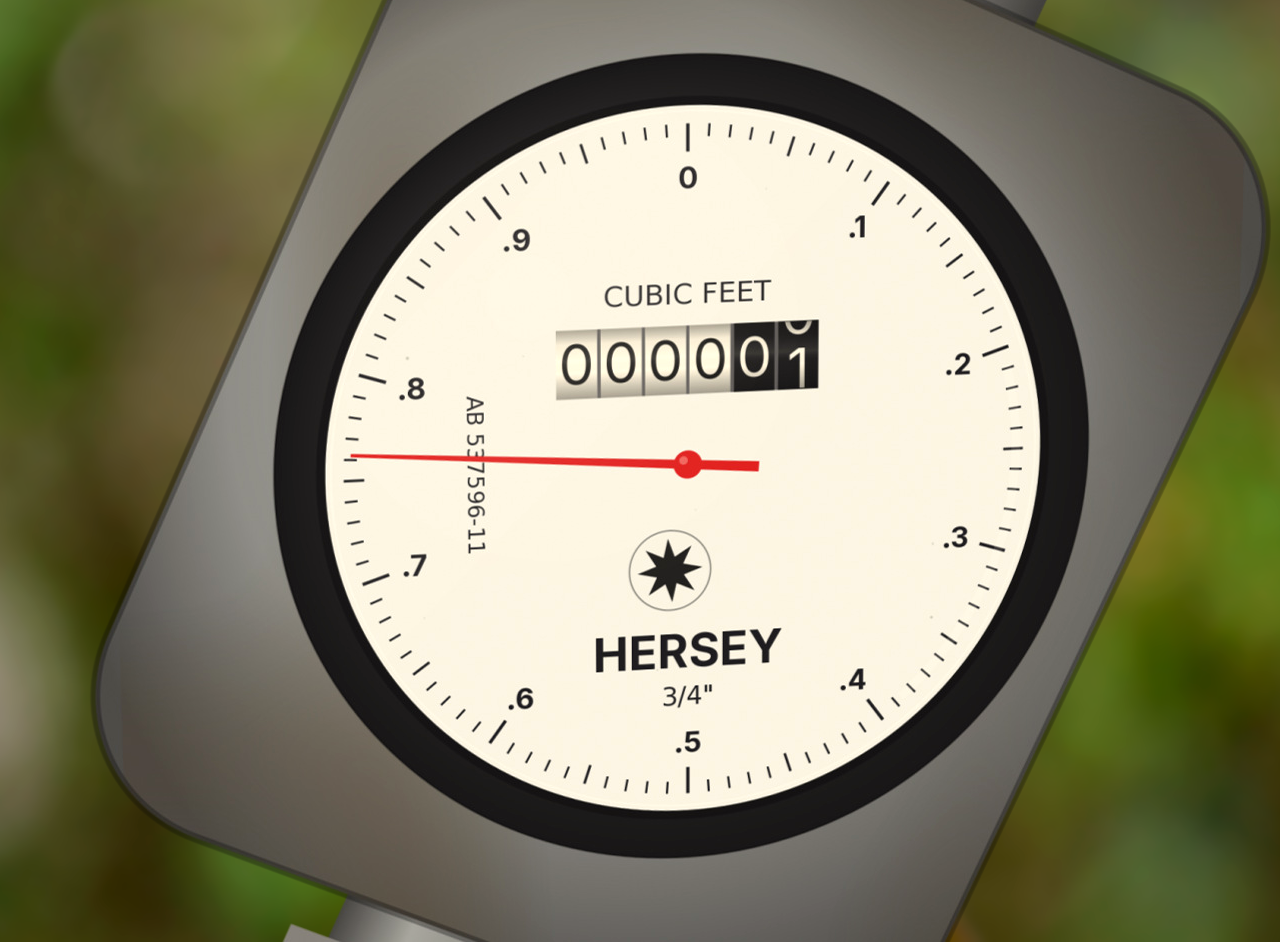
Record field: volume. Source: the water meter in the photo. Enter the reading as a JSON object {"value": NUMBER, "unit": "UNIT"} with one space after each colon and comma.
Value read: {"value": 0.76, "unit": "ft³"}
